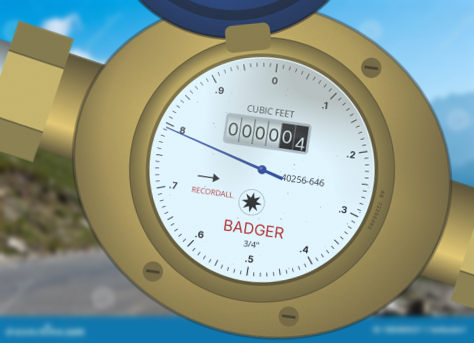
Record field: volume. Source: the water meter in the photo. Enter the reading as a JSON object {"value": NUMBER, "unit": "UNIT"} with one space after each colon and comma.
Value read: {"value": 3.79, "unit": "ft³"}
